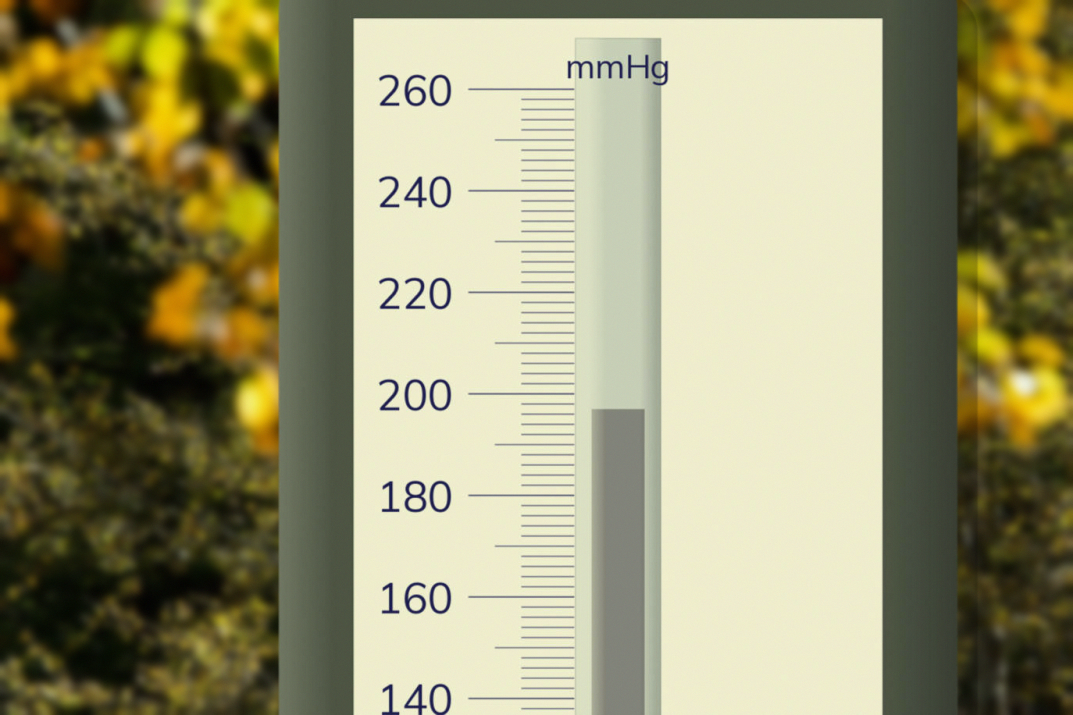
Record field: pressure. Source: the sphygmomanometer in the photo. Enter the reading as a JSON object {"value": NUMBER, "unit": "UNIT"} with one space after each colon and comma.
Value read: {"value": 197, "unit": "mmHg"}
